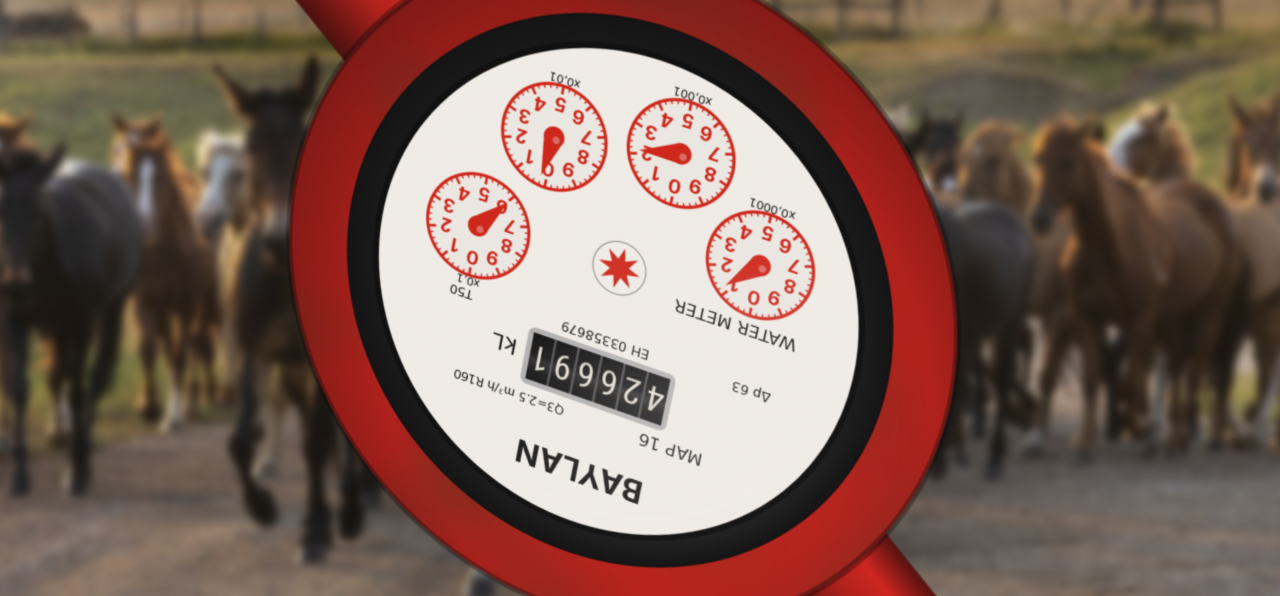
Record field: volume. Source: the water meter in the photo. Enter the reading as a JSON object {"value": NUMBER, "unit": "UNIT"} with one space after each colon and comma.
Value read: {"value": 426691.6021, "unit": "kL"}
